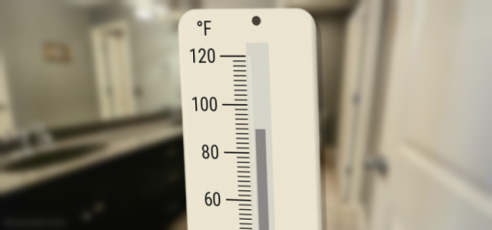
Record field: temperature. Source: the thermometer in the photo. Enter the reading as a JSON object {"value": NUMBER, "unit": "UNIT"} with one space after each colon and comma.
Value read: {"value": 90, "unit": "°F"}
